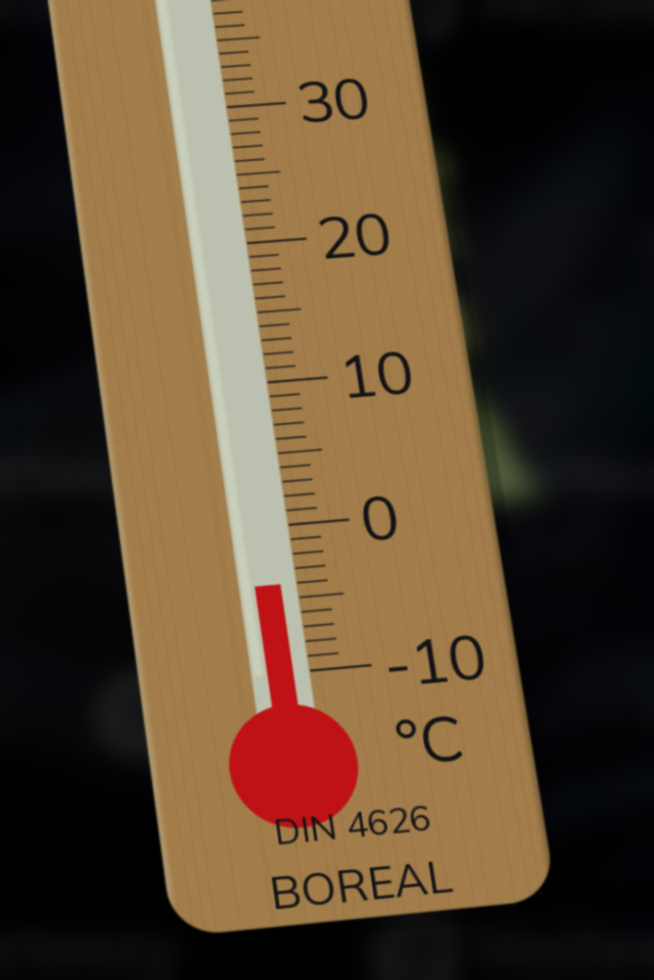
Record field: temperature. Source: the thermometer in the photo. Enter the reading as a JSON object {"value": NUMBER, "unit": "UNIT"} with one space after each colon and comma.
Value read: {"value": -4, "unit": "°C"}
